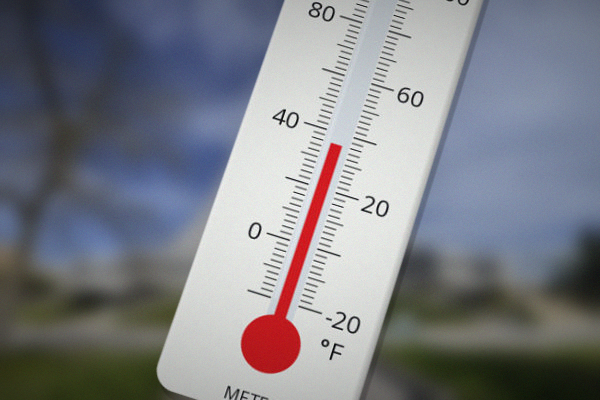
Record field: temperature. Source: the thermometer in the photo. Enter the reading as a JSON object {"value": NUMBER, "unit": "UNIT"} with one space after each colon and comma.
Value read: {"value": 36, "unit": "°F"}
